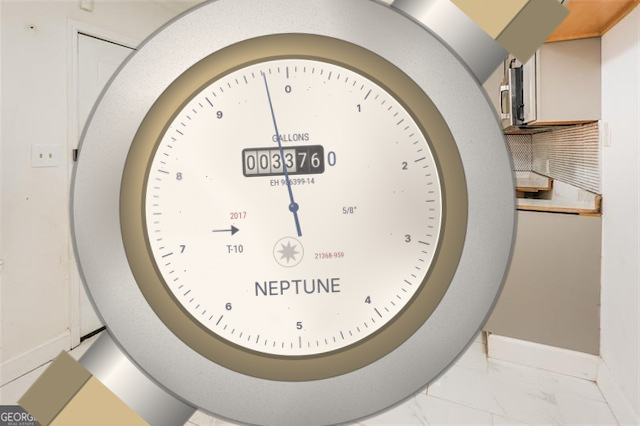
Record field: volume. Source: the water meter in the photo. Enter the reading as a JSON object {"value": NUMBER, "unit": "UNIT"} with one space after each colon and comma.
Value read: {"value": 33759.7, "unit": "gal"}
